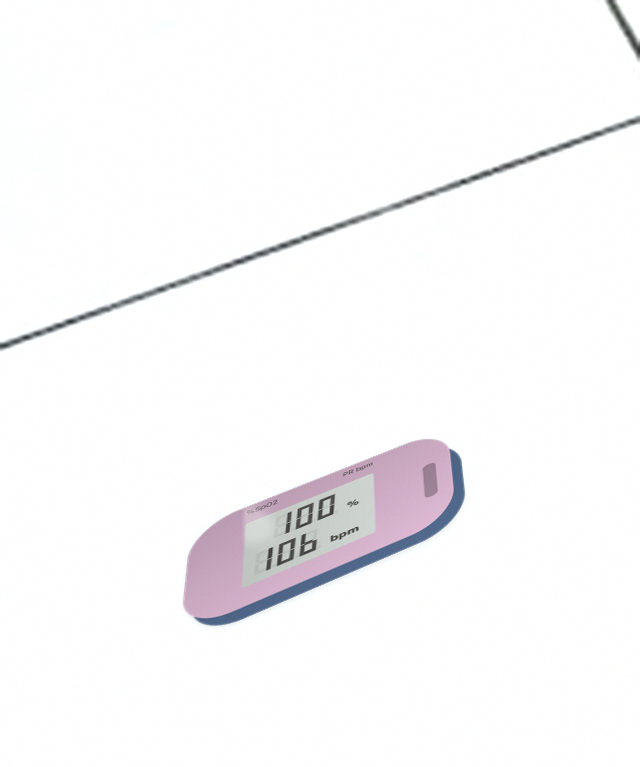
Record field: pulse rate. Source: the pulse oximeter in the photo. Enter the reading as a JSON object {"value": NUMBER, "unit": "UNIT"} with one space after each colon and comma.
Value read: {"value": 106, "unit": "bpm"}
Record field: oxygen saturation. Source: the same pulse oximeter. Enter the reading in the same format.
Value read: {"value": 100, "unit": "%"}
